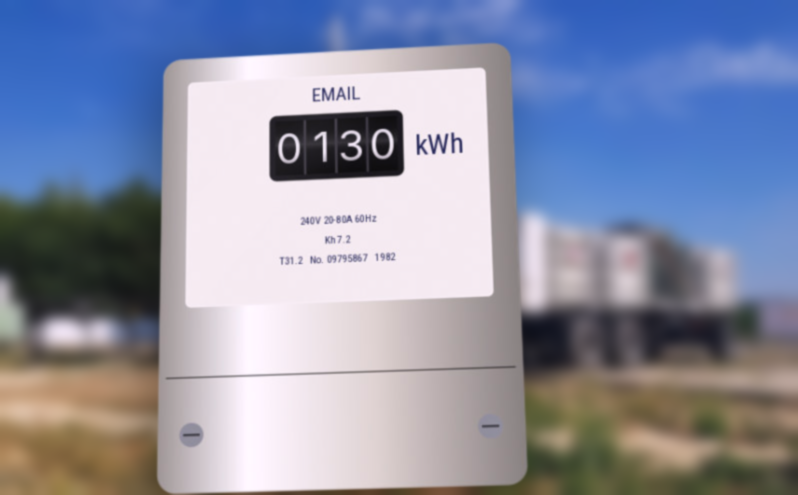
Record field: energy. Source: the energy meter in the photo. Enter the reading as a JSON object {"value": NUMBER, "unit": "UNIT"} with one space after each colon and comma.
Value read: {"value": 130, "unit": "kWh"}
